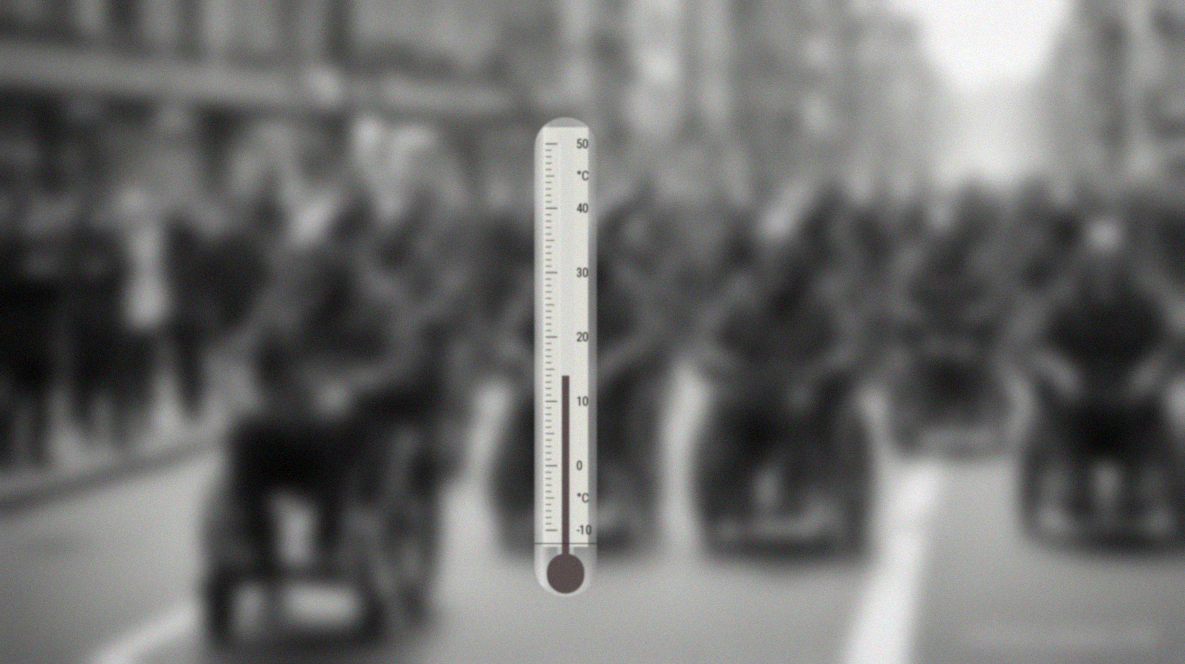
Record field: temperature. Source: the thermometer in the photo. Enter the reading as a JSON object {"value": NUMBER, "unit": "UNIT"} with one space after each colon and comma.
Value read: {"value": 14, "unit": "°C"}
